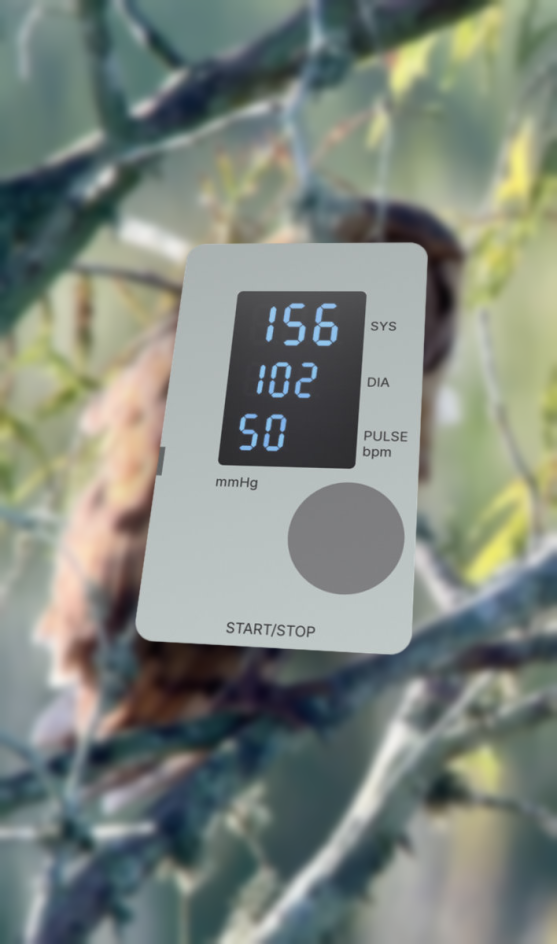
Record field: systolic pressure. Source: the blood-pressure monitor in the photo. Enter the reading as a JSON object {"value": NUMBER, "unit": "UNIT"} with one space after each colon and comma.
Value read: {"value": 156, "unit": "mmHg"}
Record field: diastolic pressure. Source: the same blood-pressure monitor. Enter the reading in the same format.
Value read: {"value": 102, "unit": "mmHg"}
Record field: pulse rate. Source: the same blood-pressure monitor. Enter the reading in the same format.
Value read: {"value": 50, "unit": "bpm"}
